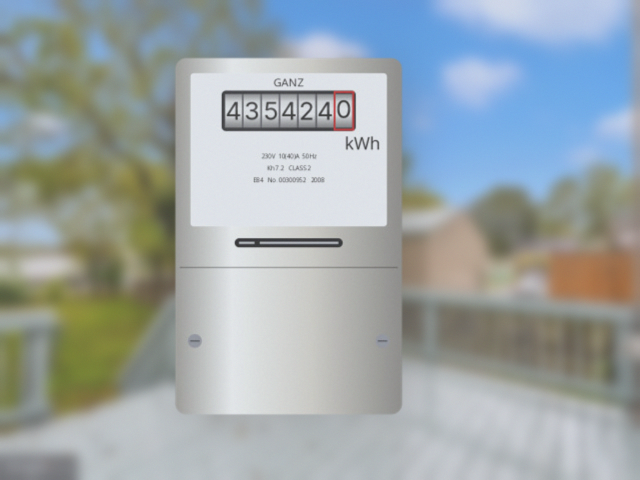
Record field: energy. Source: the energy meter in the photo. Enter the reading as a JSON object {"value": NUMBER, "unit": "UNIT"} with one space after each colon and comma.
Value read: {"value": 435424.0, "unit": "kWh"}
